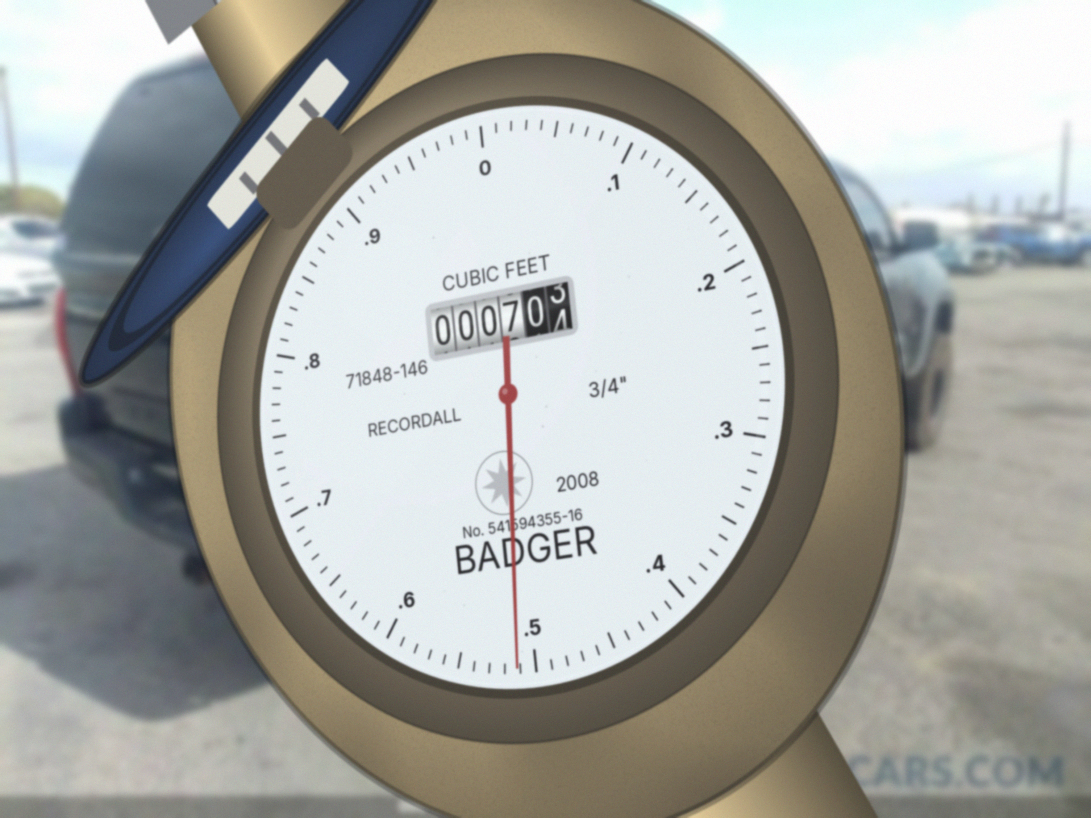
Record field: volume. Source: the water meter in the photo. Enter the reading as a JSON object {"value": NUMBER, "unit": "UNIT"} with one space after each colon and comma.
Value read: {"value": 703.51, "unit": "ft³"}
